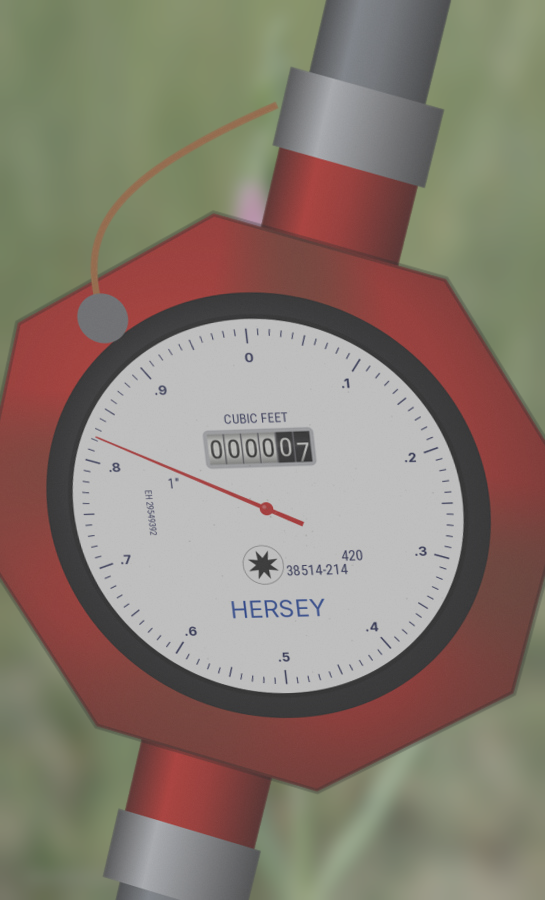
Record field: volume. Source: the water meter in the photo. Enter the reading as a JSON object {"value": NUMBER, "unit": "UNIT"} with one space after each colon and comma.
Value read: {"value": 6.82, "unit": "ft³"}
